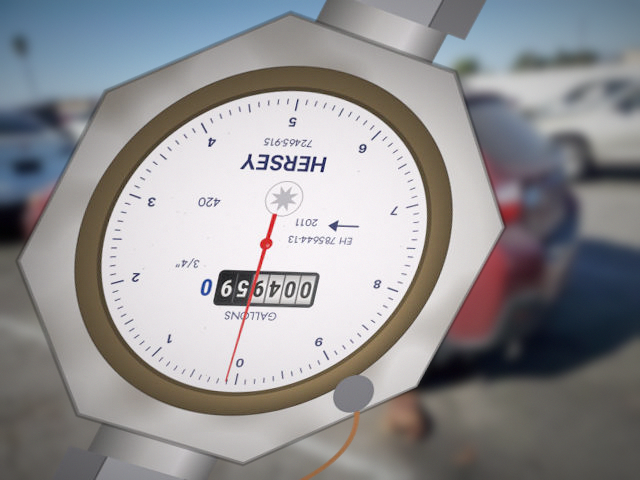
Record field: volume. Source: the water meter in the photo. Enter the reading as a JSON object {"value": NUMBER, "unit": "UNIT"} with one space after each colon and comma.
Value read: {"value": 49590.1, "unit": "gal"}
